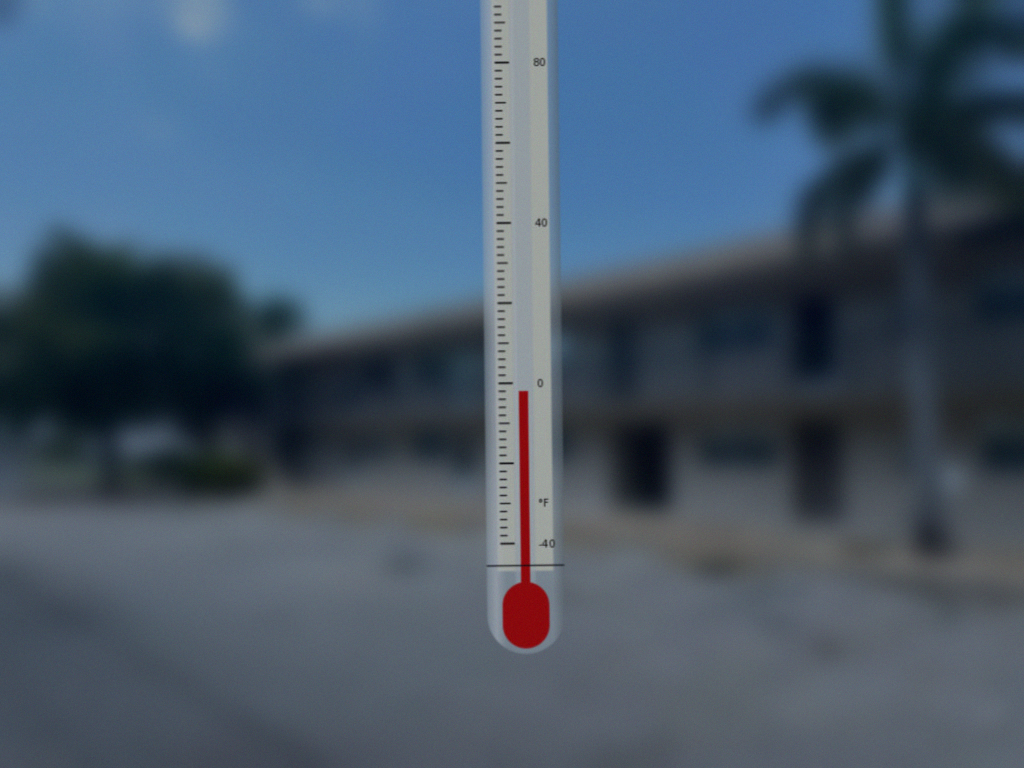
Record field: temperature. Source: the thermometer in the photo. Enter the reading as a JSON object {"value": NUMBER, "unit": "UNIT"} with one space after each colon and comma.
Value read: {"value": -2, "unit": "°F"}
